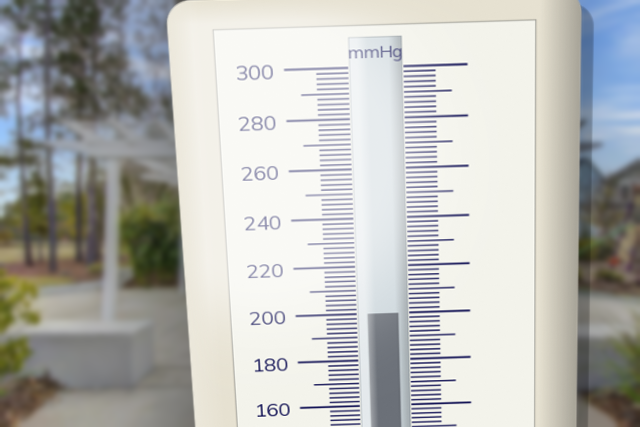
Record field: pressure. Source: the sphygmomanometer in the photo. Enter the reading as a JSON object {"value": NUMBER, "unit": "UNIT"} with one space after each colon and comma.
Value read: {"value": 200, "unit": "mmHg"}
